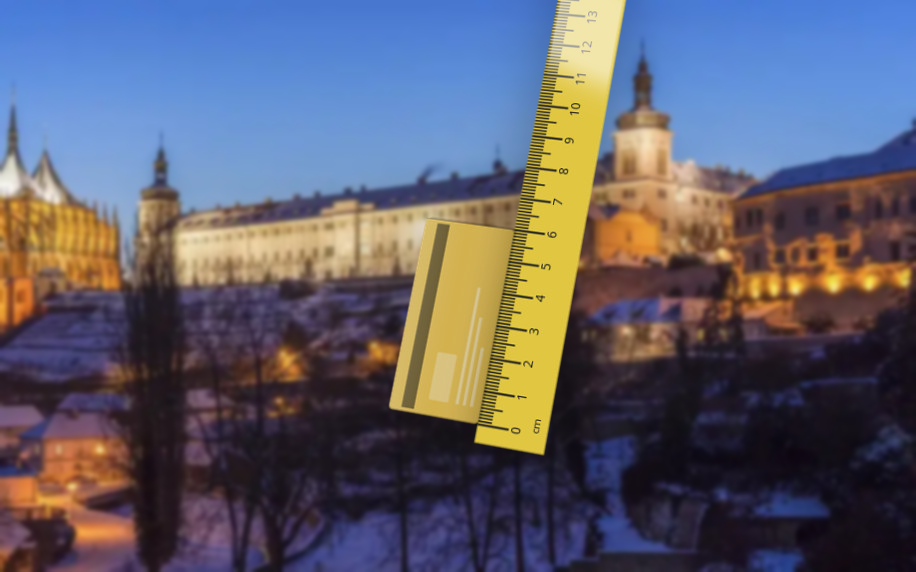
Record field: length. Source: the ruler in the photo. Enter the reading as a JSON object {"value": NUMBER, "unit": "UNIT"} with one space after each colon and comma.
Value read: {"value": 6, "unit": "cm"}
